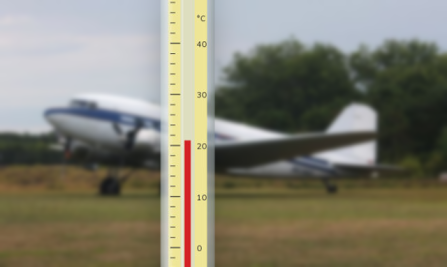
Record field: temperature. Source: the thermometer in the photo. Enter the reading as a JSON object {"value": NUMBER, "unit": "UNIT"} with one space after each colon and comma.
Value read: {"value": 21, "unit": "°C"}
